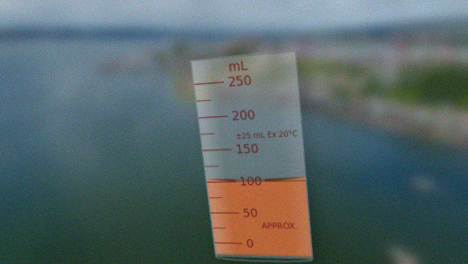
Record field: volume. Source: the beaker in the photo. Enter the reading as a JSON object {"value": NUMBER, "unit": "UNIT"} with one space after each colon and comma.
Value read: {"value": 100, "unit": "mL"}
